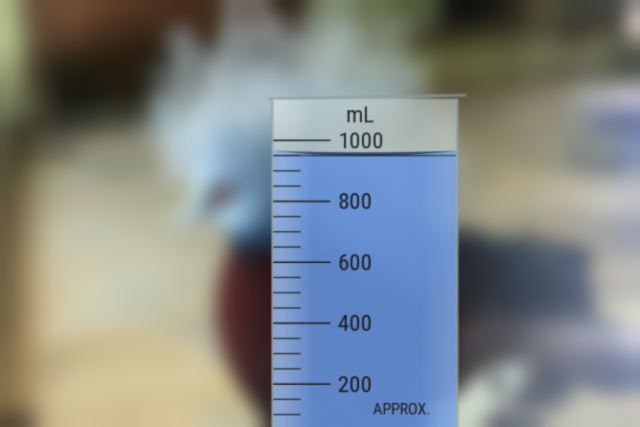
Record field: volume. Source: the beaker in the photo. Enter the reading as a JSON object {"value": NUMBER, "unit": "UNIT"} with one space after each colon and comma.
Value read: {"value": 950, "unit": "mL"}
